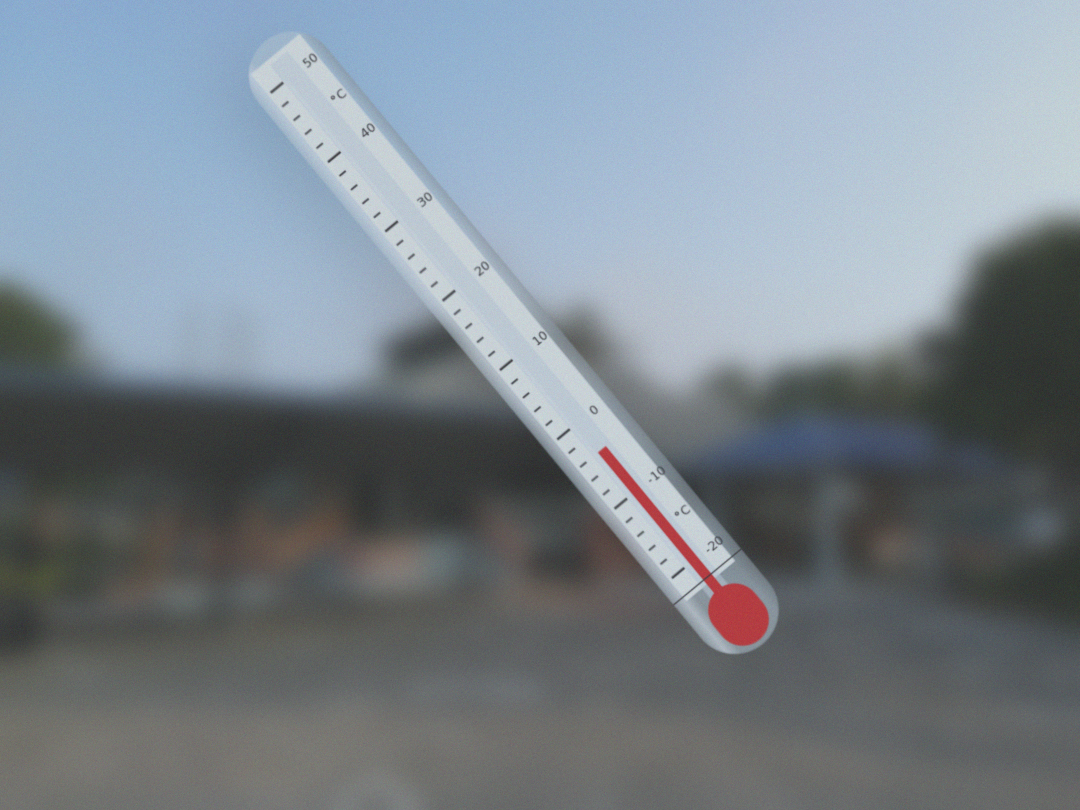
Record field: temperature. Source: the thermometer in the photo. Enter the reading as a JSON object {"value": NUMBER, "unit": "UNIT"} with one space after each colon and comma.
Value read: {"value": -4, "unit": "°C"}
